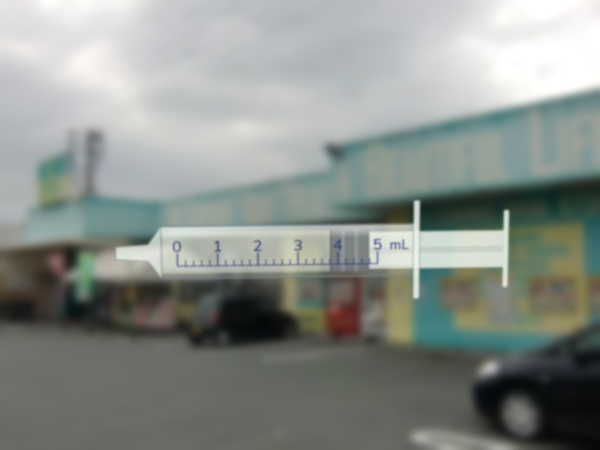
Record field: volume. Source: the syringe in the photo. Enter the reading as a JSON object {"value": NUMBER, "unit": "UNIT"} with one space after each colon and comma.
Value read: {"value": 3.8, "unit": "mL"}
